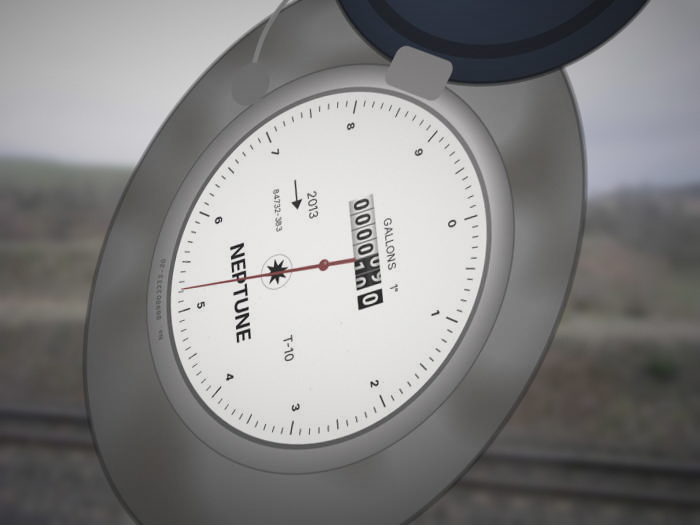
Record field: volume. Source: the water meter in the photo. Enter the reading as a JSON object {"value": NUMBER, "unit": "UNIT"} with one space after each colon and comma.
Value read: {"value": 95.2, "unit": "gal"}
